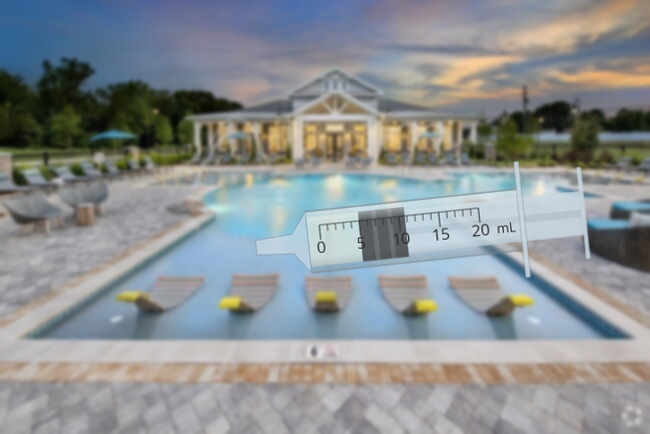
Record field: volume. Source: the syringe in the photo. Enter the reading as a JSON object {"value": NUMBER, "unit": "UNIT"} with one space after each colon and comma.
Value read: {"value": 5, "unit": "mL"}
